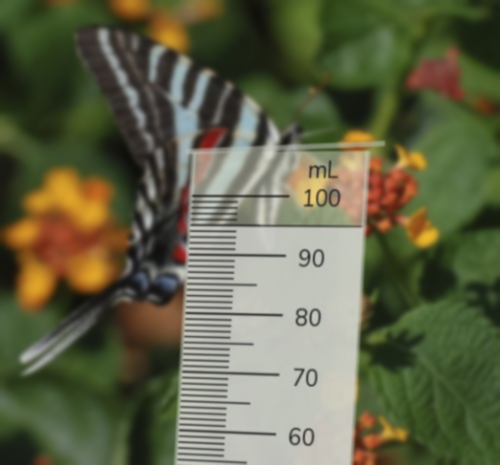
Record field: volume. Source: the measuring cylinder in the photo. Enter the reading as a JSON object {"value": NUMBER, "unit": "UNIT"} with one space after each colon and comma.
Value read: {"value": 95, "unit": "mL"}
